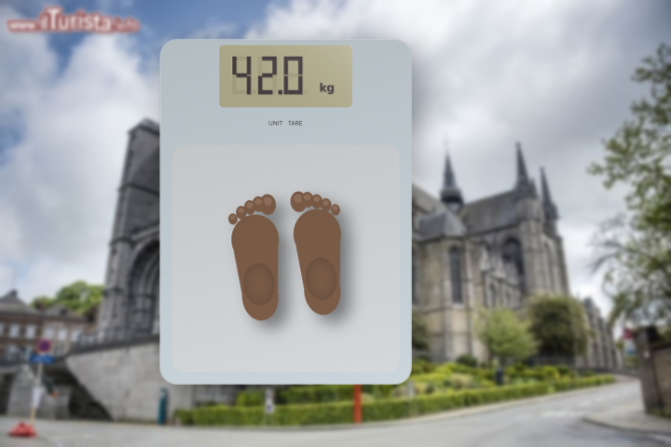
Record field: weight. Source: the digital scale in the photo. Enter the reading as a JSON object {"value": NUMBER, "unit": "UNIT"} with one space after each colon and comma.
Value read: {"value": 42.0, "unit": "kg"}
